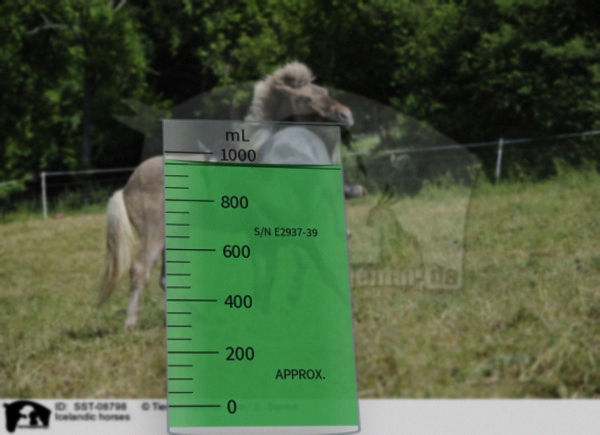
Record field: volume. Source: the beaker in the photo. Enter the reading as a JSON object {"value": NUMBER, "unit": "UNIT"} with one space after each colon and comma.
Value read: {"value": 950, "unit": "mL"}
